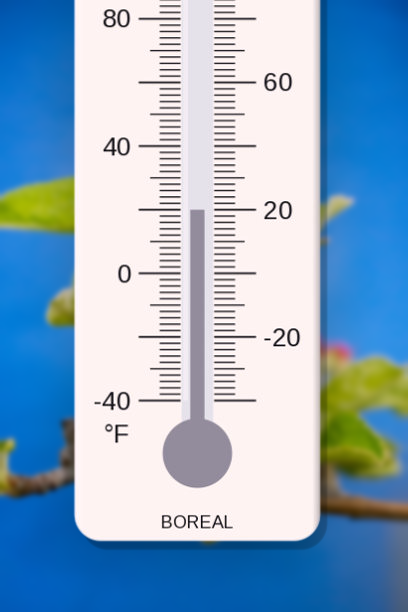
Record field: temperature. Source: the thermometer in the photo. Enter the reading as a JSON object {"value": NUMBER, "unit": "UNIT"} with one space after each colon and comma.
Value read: {"value": 20, "unit": "°F"}
